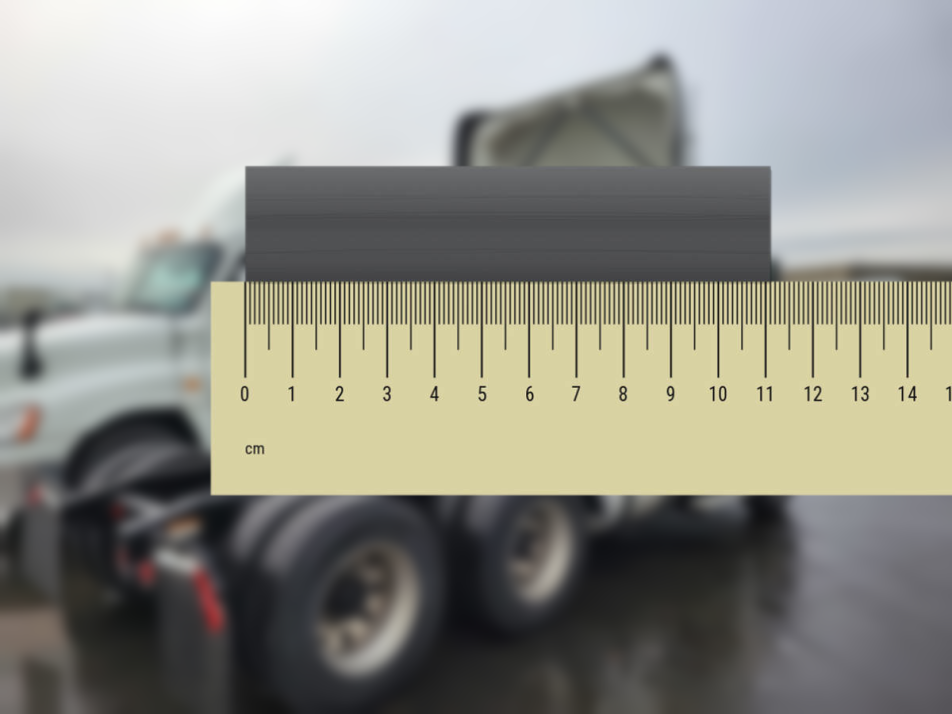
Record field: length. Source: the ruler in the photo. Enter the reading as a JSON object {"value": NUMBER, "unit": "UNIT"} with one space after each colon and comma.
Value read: {"value": 11.1, "unit": "cm"}
